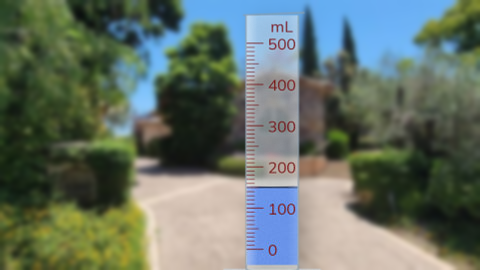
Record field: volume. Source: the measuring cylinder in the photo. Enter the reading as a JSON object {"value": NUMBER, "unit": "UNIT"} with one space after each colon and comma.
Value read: {"value": 150, "unit": "mL"}
